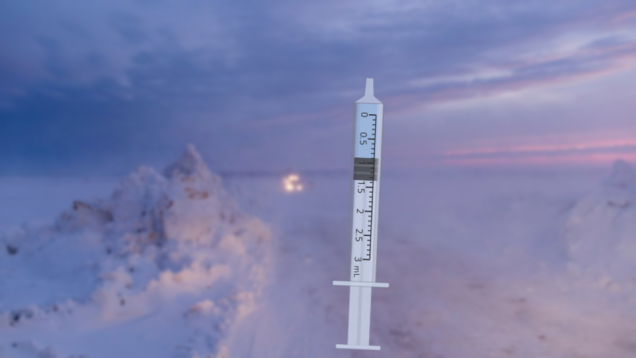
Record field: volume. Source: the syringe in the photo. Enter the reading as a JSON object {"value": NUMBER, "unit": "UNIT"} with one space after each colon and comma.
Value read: {"value": 0.9, "unit": "mL"}
